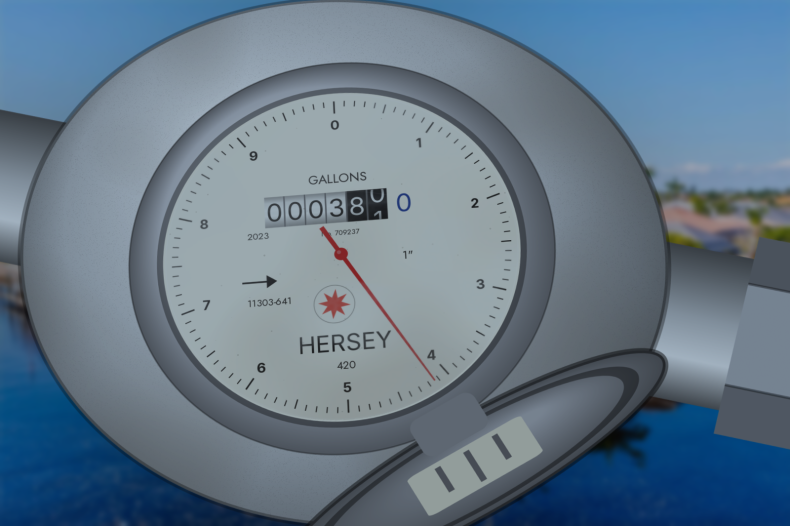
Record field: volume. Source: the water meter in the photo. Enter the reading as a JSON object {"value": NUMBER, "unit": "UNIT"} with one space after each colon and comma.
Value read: {"value": 3804.1, "unit": "gal"}
